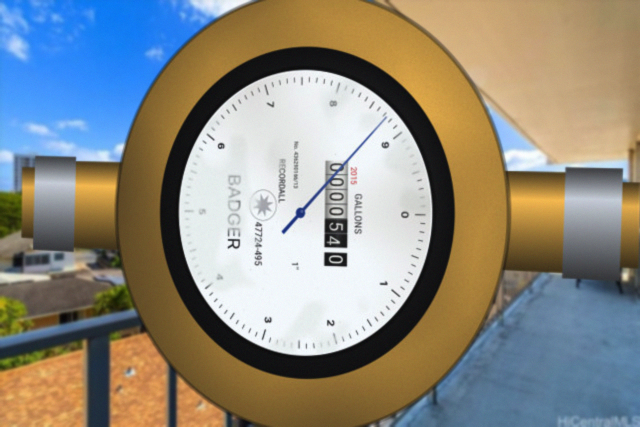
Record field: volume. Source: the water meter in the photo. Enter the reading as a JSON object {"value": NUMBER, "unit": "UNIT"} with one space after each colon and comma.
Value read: {"value": 538.7, "unit": "gal"}
